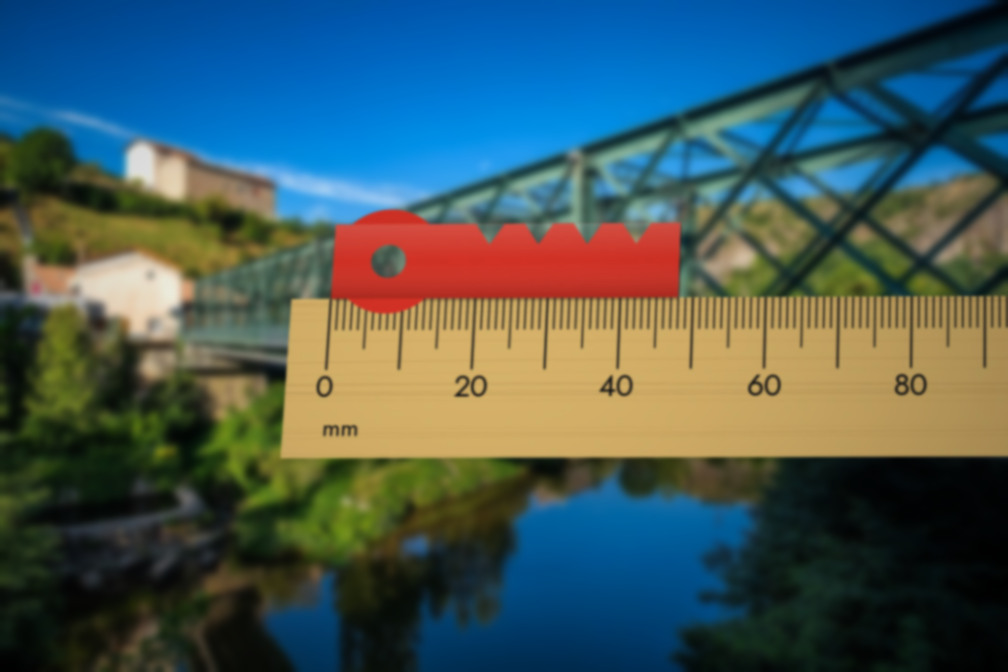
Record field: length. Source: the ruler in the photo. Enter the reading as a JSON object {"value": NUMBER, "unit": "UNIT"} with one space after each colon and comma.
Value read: {"value": 48, "unit": "mm"}
